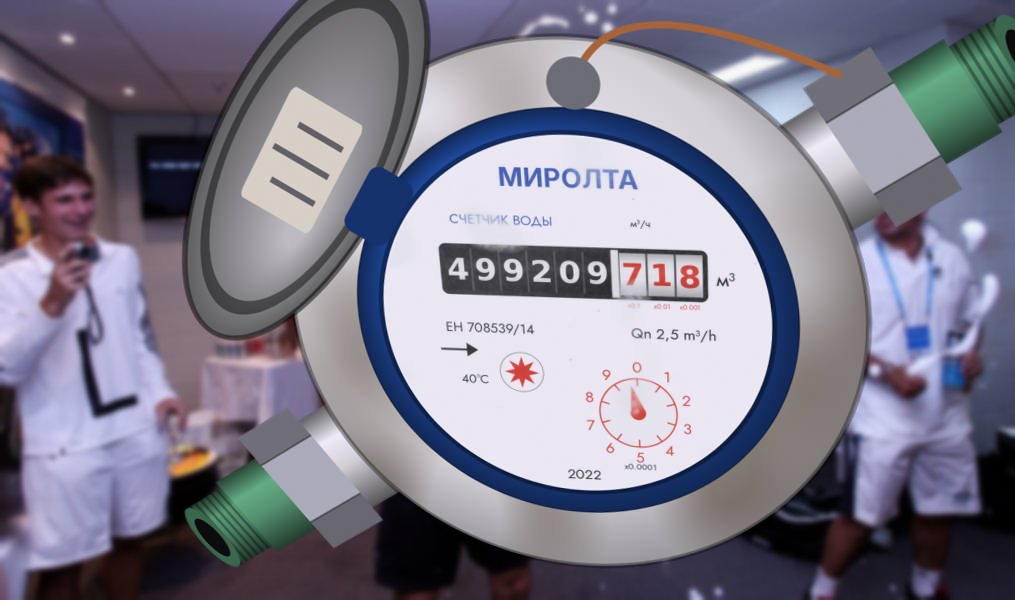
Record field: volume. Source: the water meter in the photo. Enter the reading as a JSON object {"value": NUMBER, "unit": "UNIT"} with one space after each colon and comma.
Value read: {"value": 499209.7179, "unit": "m³"}
